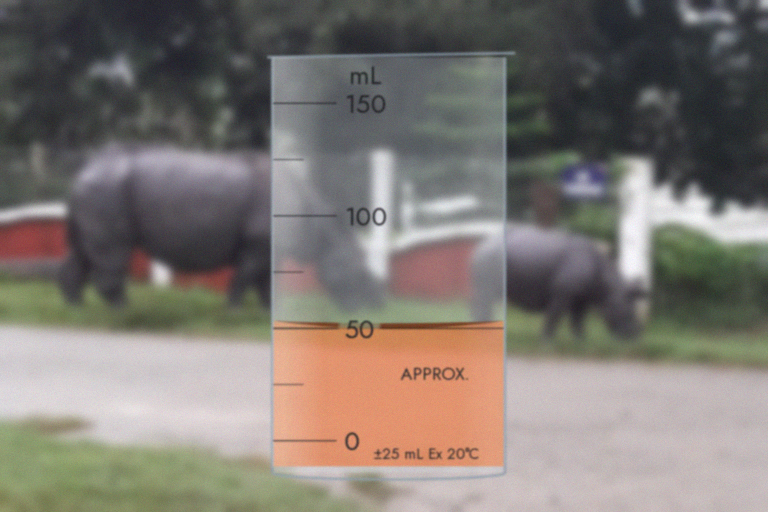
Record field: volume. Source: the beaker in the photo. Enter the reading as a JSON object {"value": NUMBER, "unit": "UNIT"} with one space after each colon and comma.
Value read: {"value": 50, "unit": "mL"}
